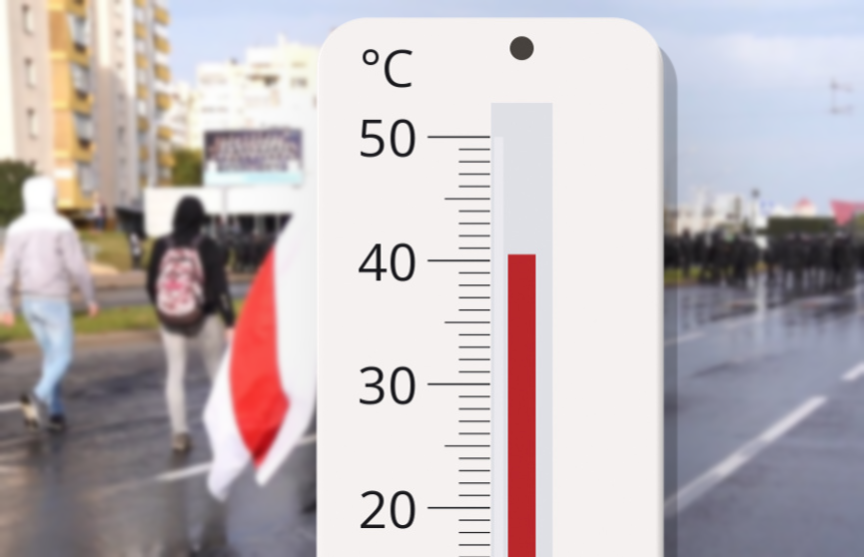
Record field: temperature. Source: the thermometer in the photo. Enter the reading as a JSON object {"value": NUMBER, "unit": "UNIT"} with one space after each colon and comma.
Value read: {"value": 40.5, "unit": "°C"}
